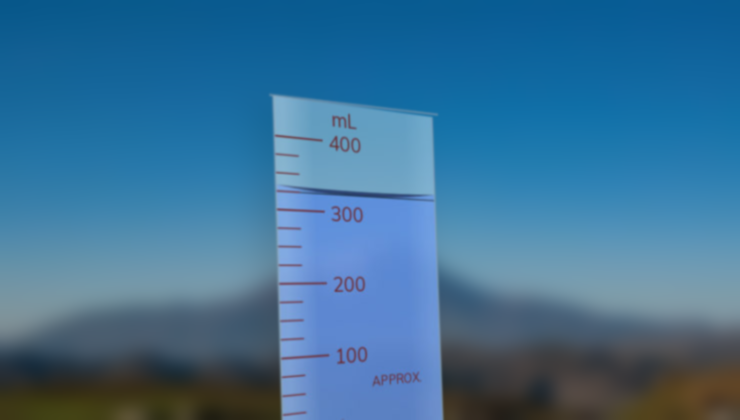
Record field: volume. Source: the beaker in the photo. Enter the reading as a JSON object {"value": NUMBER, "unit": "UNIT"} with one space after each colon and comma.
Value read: {"value": 325, "unit": "mL"}
